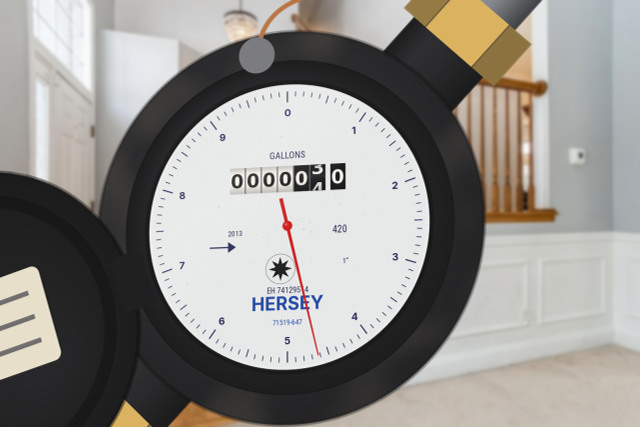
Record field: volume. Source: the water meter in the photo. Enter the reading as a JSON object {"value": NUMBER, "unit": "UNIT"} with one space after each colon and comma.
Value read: {"value": 34.6, "unit": "gal"}
